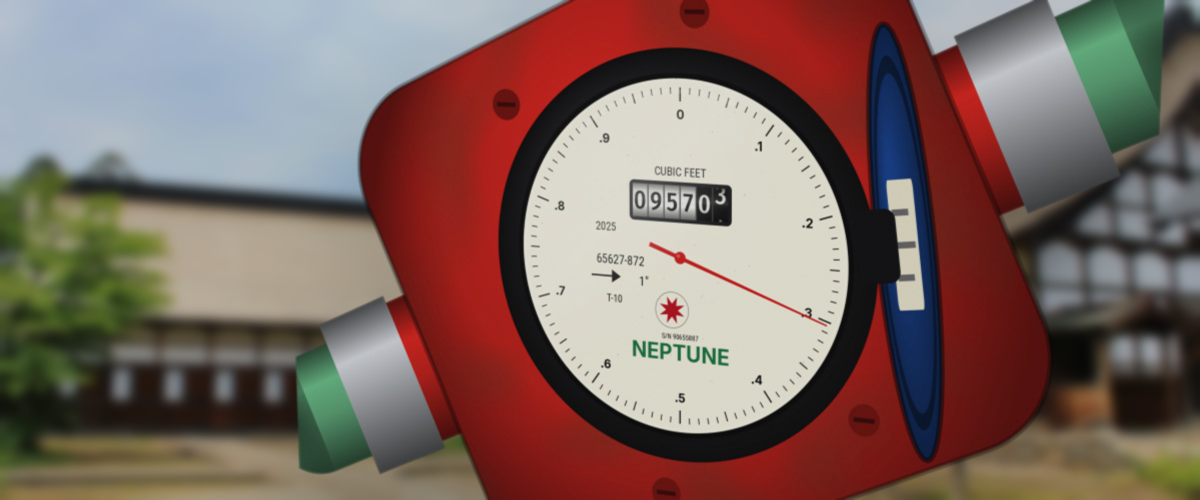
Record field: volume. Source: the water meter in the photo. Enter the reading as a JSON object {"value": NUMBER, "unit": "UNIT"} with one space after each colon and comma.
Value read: {"value": 95703.30, "unit": "ft³"}
